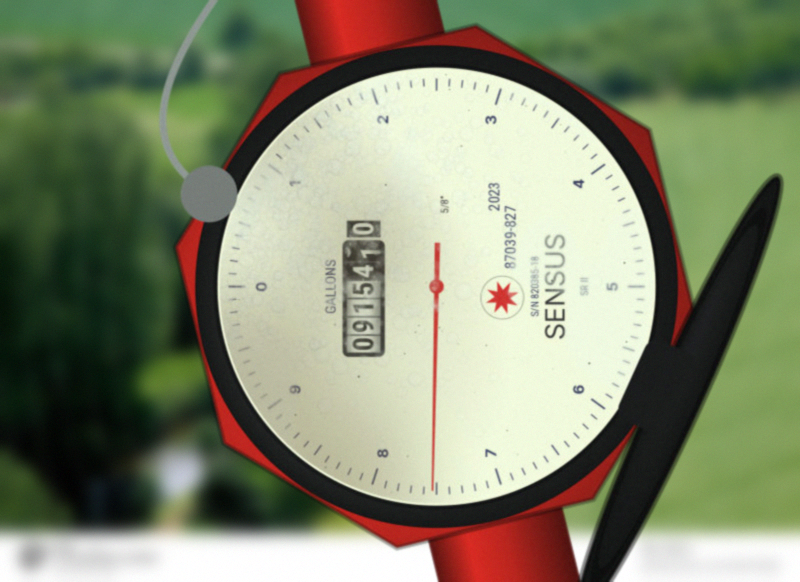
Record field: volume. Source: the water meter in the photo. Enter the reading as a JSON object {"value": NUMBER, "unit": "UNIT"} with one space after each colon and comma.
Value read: {"value": 915407.5, "unit": "gal"}
